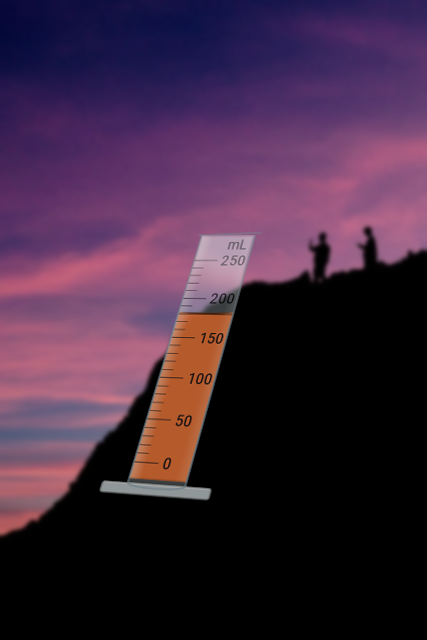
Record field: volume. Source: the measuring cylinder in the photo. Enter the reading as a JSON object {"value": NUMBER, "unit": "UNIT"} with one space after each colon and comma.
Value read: {"value": 180, "unit": "mL"}
